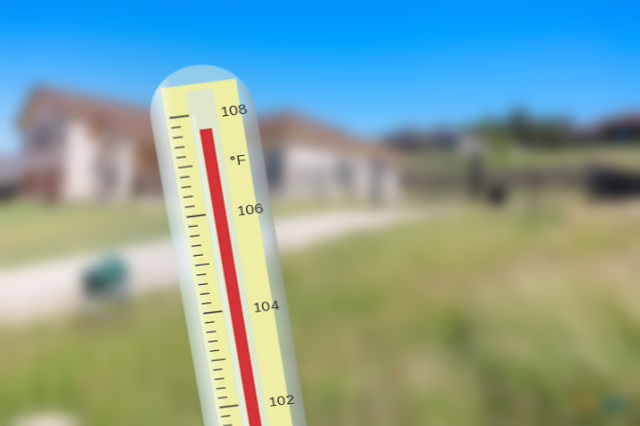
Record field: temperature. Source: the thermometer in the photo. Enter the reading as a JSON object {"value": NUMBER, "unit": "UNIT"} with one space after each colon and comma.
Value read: {"value": 107.7, "unit": "°F"}
